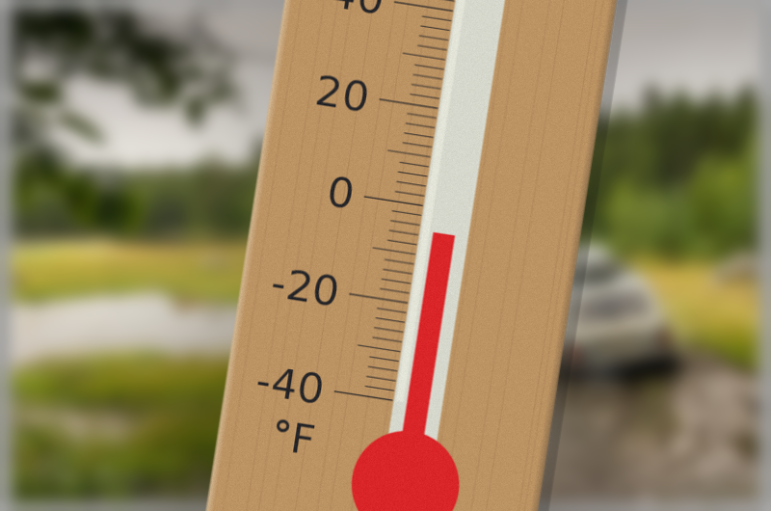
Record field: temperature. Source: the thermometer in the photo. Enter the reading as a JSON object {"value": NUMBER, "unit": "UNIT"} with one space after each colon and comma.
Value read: {"value": -5, "unit": "°F"}
